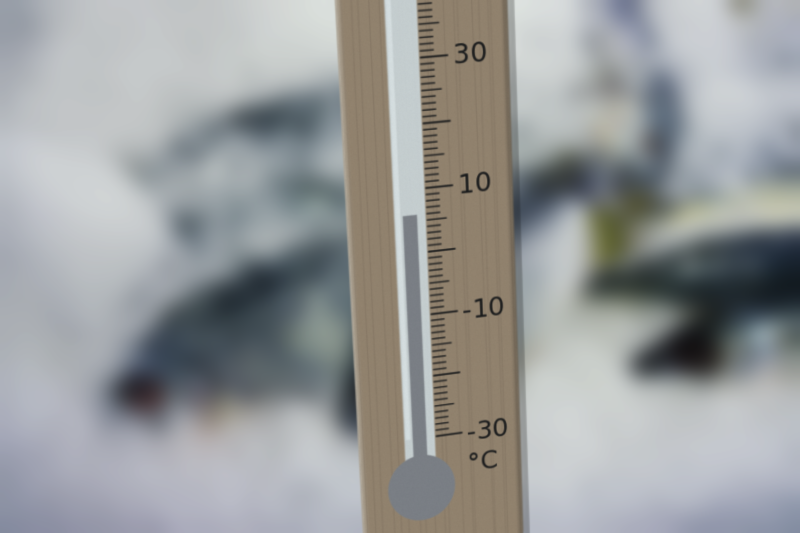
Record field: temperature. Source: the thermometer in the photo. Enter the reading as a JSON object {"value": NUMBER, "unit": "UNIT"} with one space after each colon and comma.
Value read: {"value": 6, "unit": "°C"}
